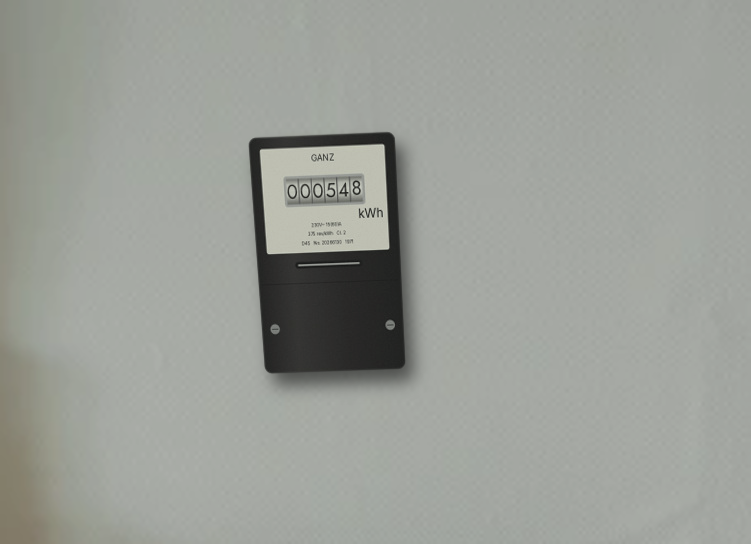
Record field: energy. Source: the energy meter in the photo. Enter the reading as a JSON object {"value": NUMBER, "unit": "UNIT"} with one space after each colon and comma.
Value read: {"value": 548, "unit": "kWh"}
